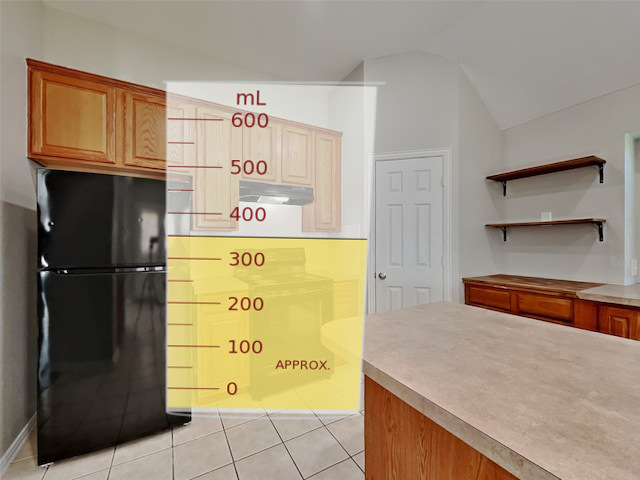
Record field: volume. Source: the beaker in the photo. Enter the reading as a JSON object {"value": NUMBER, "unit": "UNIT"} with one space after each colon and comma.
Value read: {"value": 350, "unit": "mL"}
